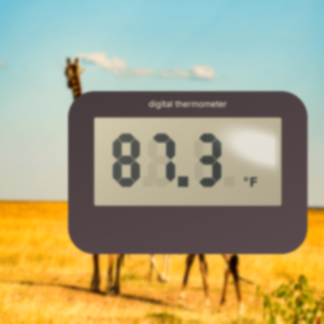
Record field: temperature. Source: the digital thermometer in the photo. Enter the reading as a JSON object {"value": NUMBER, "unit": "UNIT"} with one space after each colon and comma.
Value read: {"value": 87.3, "unit": "°F"}
